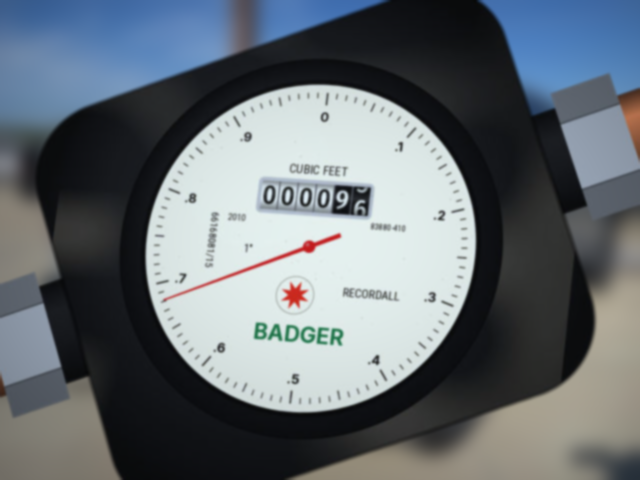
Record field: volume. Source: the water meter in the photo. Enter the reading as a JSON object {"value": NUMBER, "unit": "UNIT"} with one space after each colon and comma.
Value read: {"value": 95.68, "unit": "ft³"}
